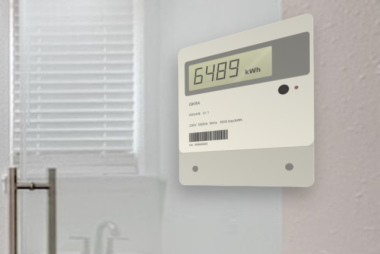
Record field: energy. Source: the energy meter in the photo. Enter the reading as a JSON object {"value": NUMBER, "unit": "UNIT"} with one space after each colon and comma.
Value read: {"value": 6489, "unit": "kWh"}
